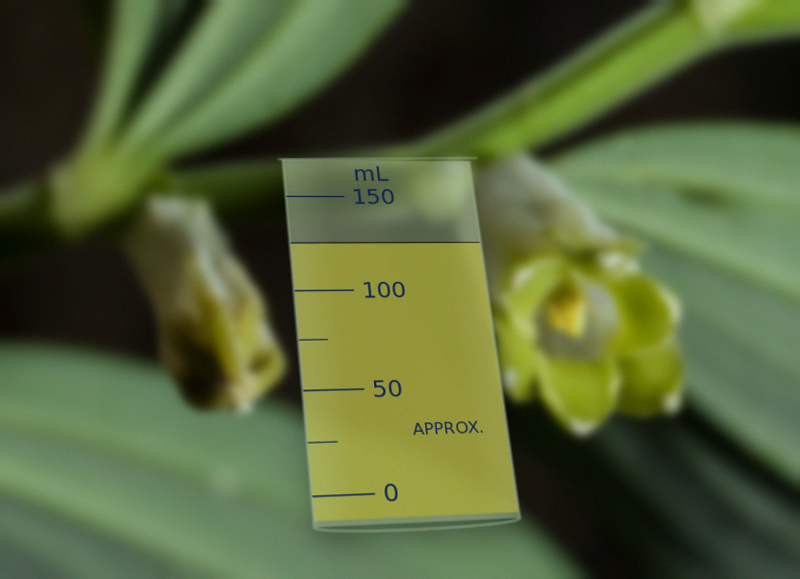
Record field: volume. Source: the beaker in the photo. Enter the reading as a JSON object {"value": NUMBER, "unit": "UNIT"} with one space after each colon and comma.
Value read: {"value": 125, "unit": "mL"}
